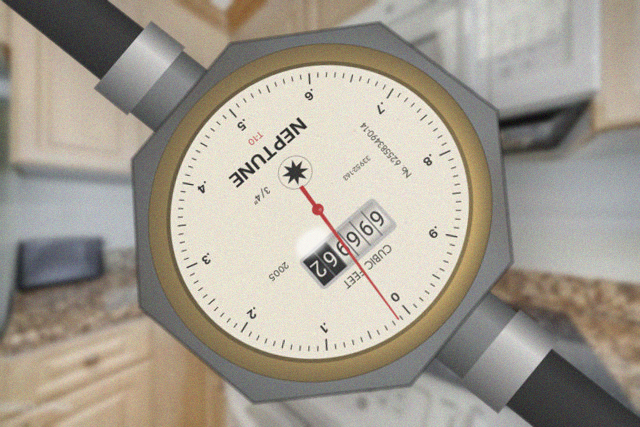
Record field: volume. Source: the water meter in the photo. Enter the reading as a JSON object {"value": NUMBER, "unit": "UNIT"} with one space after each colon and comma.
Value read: {"value": 696962.01, "unit": "ft³"}
